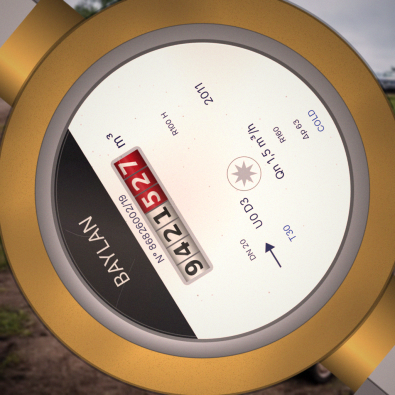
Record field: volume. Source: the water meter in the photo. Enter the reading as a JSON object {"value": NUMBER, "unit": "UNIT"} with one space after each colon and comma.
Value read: {"value": 9421.527, "unit": "m³"}
